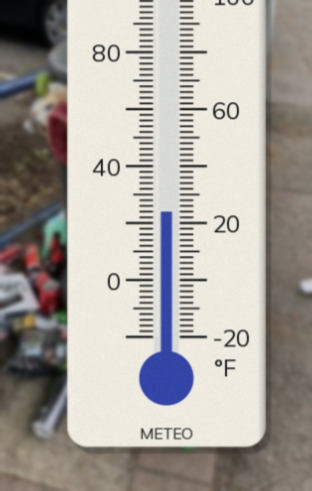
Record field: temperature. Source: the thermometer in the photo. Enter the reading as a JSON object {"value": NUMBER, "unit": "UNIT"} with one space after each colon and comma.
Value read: {"value": 24, "unit": "°F"}
